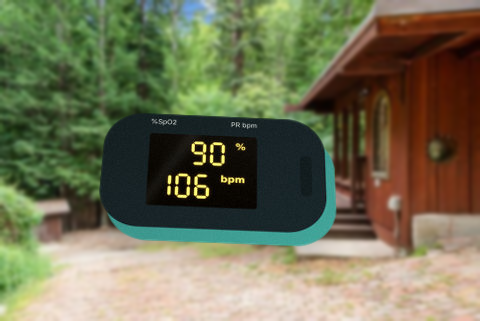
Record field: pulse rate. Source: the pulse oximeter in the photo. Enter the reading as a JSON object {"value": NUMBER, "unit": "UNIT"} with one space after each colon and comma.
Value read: {"value": 106, "unit": "bpm"}
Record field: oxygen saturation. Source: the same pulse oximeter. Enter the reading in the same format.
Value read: {"value": 90, "unit": "%"}
